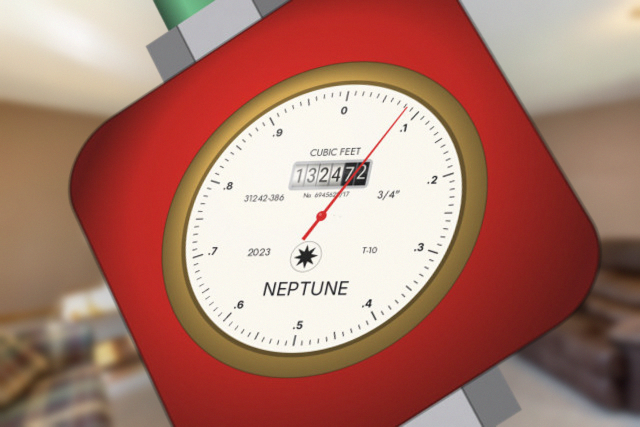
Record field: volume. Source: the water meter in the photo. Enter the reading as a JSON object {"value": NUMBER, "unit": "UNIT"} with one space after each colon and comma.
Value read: {"value": 132472.08, "unit": "ft³"}
